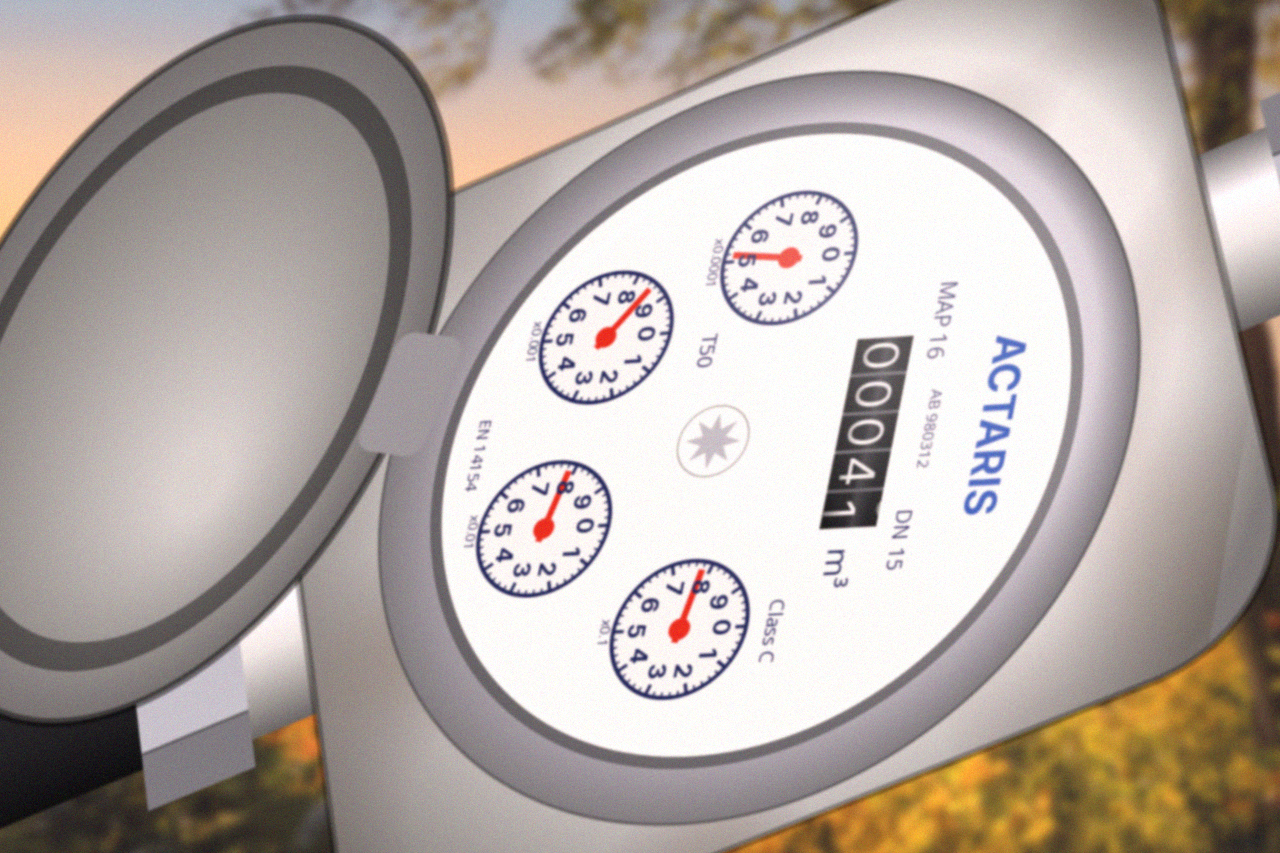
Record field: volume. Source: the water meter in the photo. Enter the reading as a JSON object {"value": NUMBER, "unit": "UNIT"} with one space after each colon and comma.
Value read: {"value": 40.7785, "unit": "m³"}
